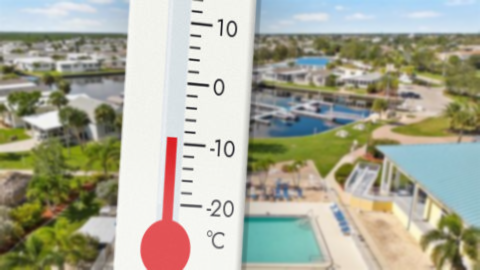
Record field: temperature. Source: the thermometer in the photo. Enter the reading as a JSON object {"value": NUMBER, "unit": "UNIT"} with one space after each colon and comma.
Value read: {"value": -9, "unit": "°C"}
